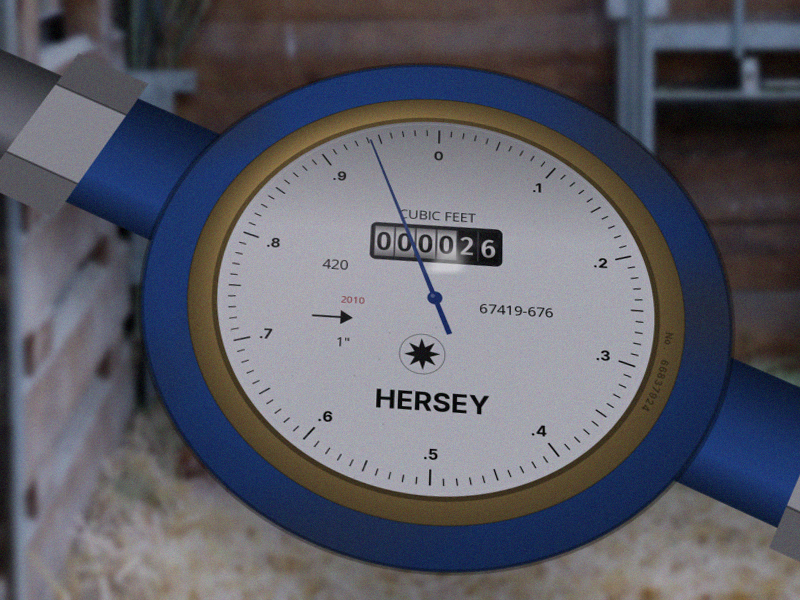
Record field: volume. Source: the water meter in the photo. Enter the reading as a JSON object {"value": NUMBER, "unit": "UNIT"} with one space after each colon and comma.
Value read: {"value": 25.94, "unit": "ft³"}
